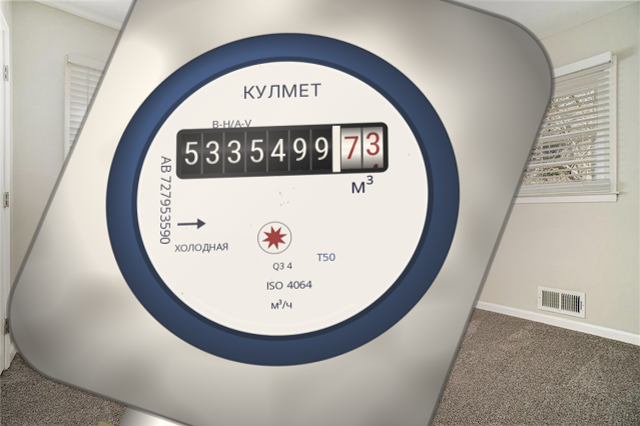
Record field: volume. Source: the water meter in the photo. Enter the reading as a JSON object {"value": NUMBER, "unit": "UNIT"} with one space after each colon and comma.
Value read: {"value": 5335499.73, "unit": "m³"}
